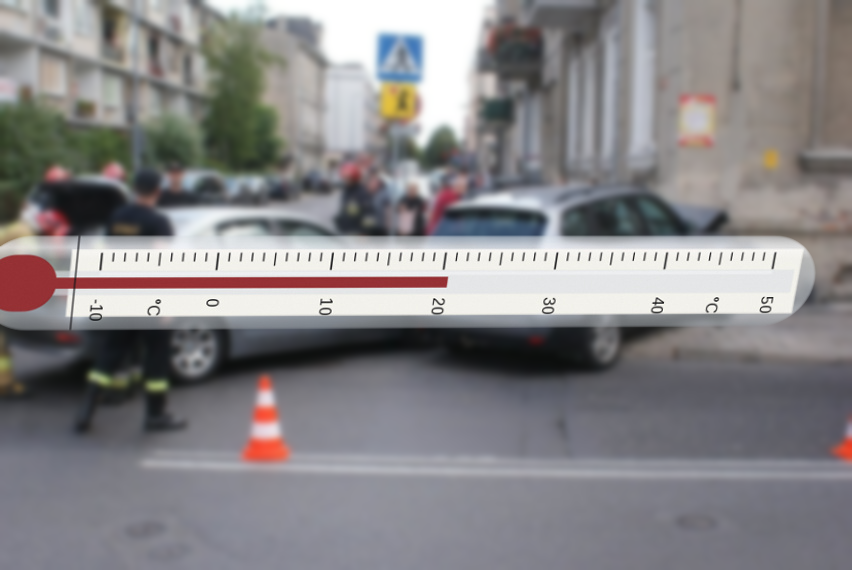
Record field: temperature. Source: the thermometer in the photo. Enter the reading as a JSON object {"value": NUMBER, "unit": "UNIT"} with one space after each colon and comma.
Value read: {"value": 20.5, "unit": "°C"}
